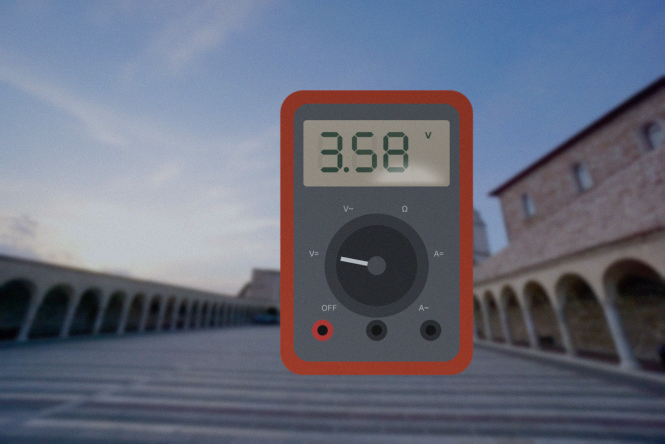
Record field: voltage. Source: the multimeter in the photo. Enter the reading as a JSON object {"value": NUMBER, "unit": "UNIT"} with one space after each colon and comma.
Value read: {"value": 3.58, "unit": "V"}
